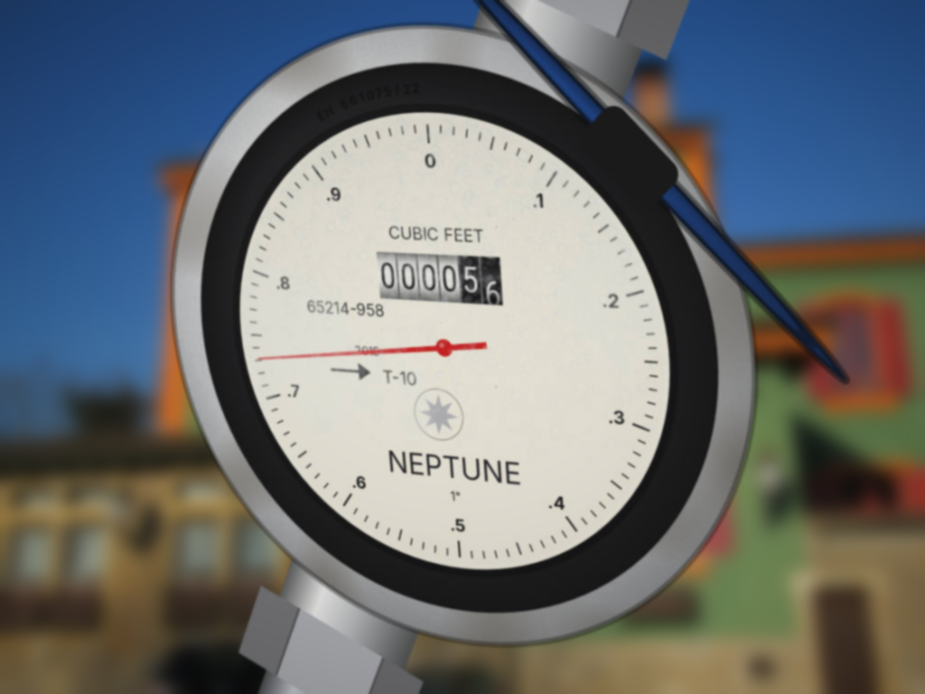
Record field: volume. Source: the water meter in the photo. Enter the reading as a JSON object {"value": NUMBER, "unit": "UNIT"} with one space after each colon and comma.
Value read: {"value": 55.73, "unit": "ft³"}
